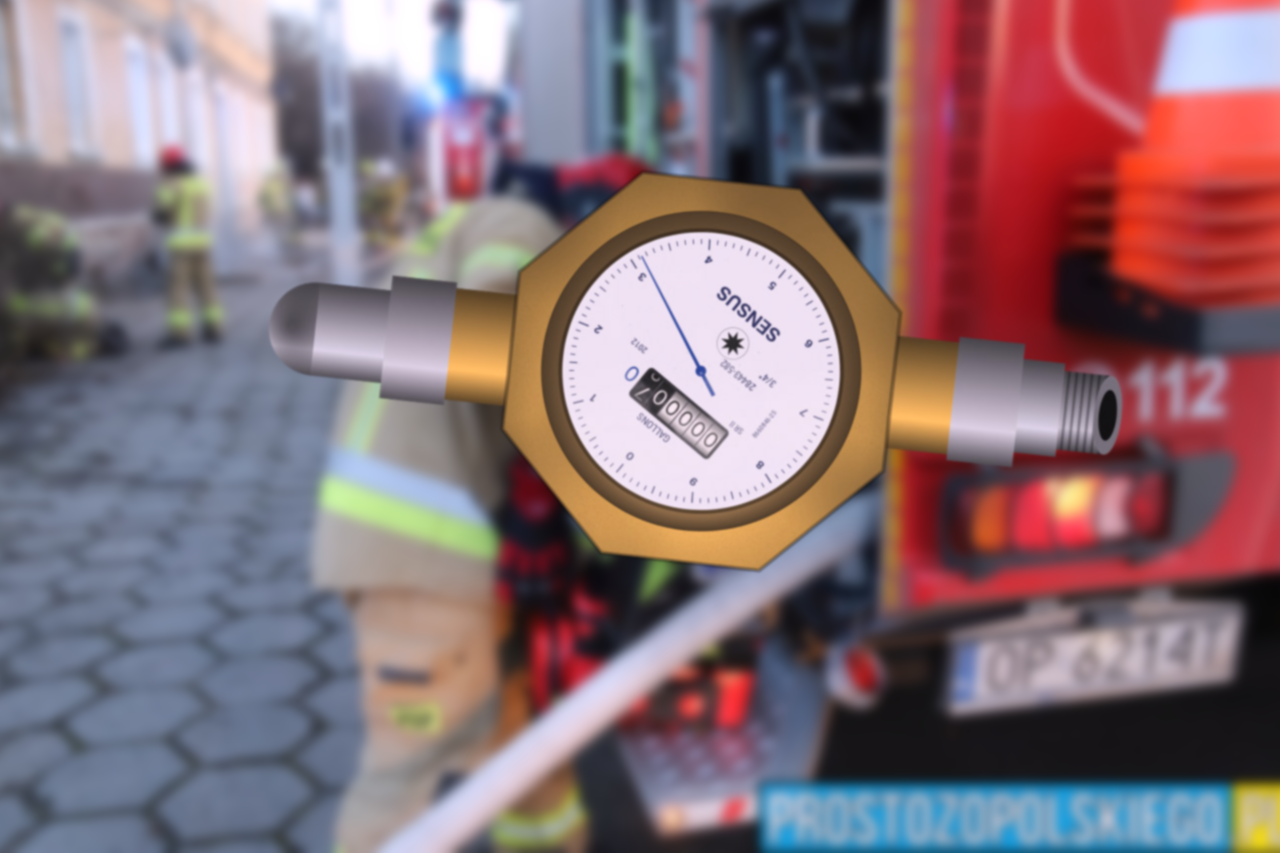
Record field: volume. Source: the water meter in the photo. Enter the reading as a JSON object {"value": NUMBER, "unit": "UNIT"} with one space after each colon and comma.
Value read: {"value": 73.1, "unit": "gal"}
